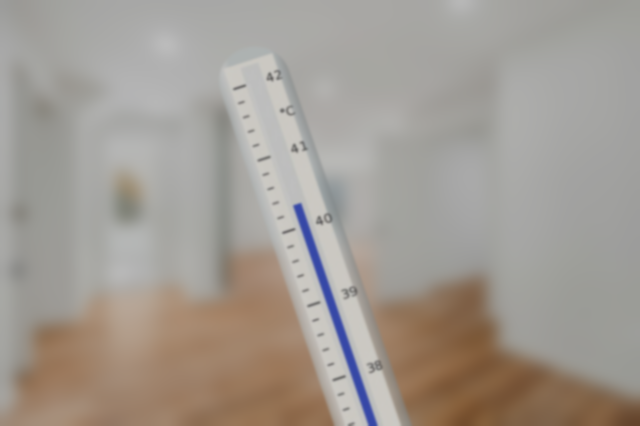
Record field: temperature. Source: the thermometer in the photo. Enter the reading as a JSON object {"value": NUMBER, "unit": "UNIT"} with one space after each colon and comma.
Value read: {"value": 40.3, "unit": "°C"}
